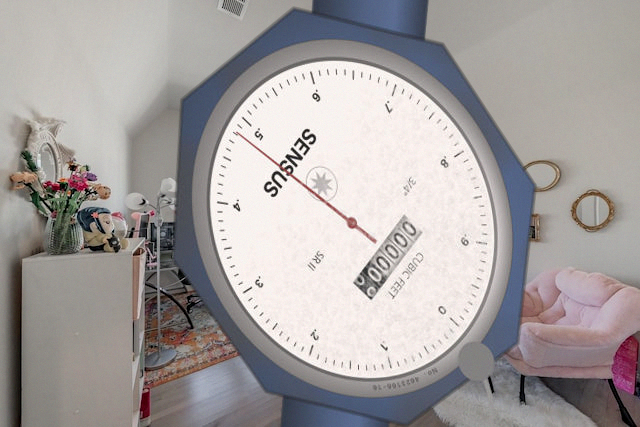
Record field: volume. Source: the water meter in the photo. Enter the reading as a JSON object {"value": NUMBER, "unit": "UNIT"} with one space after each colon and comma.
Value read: {"value": 8.48, "unit": "ft³"}
